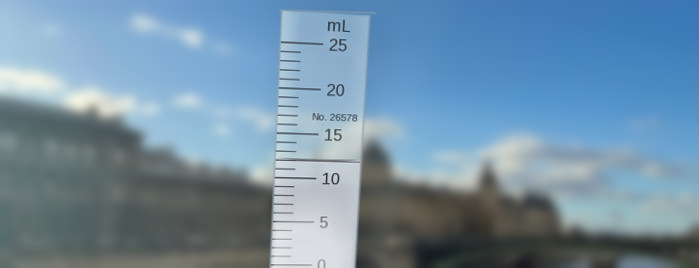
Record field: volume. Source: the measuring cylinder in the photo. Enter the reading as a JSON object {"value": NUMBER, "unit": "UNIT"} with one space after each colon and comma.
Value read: {"value": 12, "unit": "mL"}
